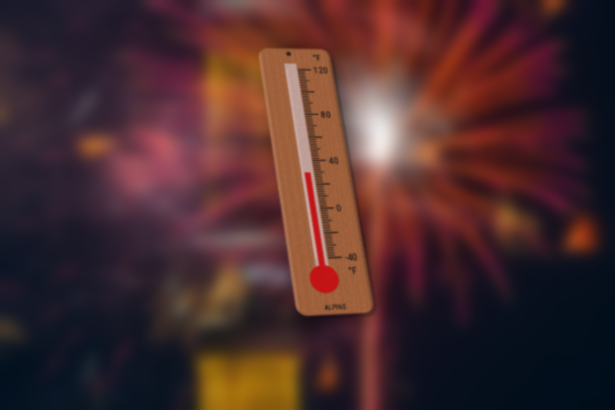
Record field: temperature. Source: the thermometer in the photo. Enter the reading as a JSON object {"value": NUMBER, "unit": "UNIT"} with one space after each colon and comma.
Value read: {"value": 30, "unit": "°F"}
